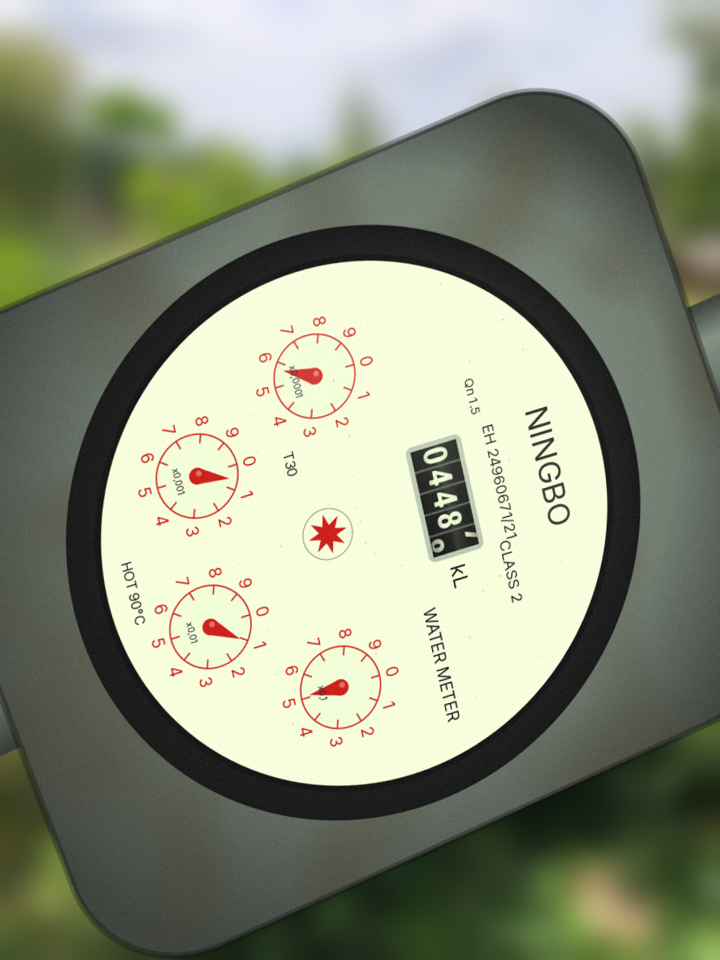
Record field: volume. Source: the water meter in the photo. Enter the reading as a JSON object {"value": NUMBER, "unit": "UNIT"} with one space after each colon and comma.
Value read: {"value": 4487.5105, "unit": "kL"}
